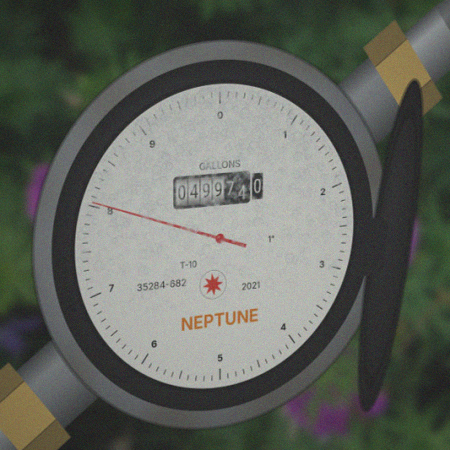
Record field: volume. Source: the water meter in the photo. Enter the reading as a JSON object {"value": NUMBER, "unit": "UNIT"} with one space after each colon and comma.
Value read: {"value": 499738.0, "unit": "gal"}
